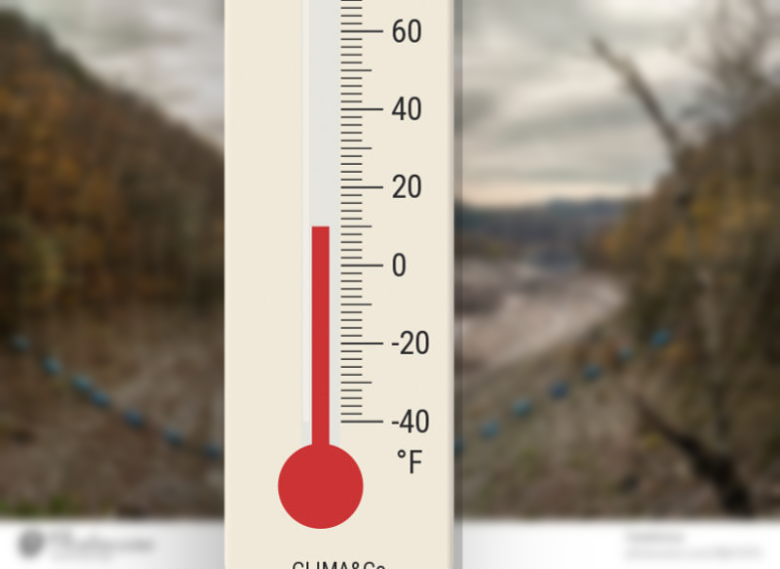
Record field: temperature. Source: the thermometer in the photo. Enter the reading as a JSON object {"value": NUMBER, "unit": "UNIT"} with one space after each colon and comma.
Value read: {"value": 10, "unit": "°F"}
